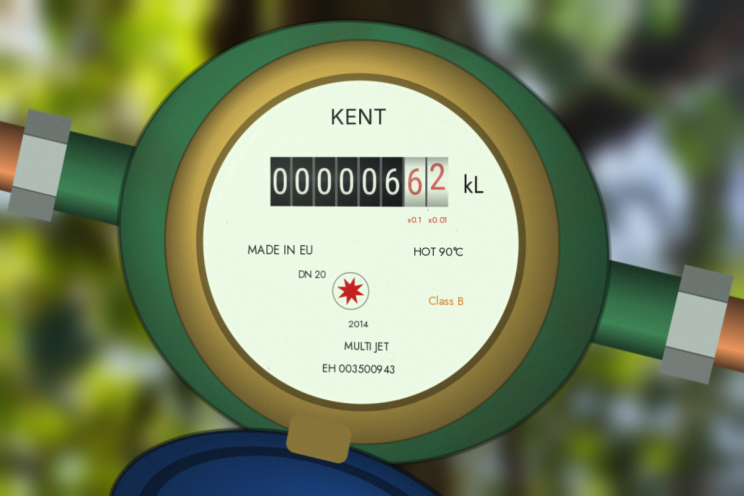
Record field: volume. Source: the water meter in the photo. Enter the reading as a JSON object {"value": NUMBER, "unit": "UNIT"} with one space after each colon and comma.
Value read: {"value": 6.62, "unit": "kL"}
